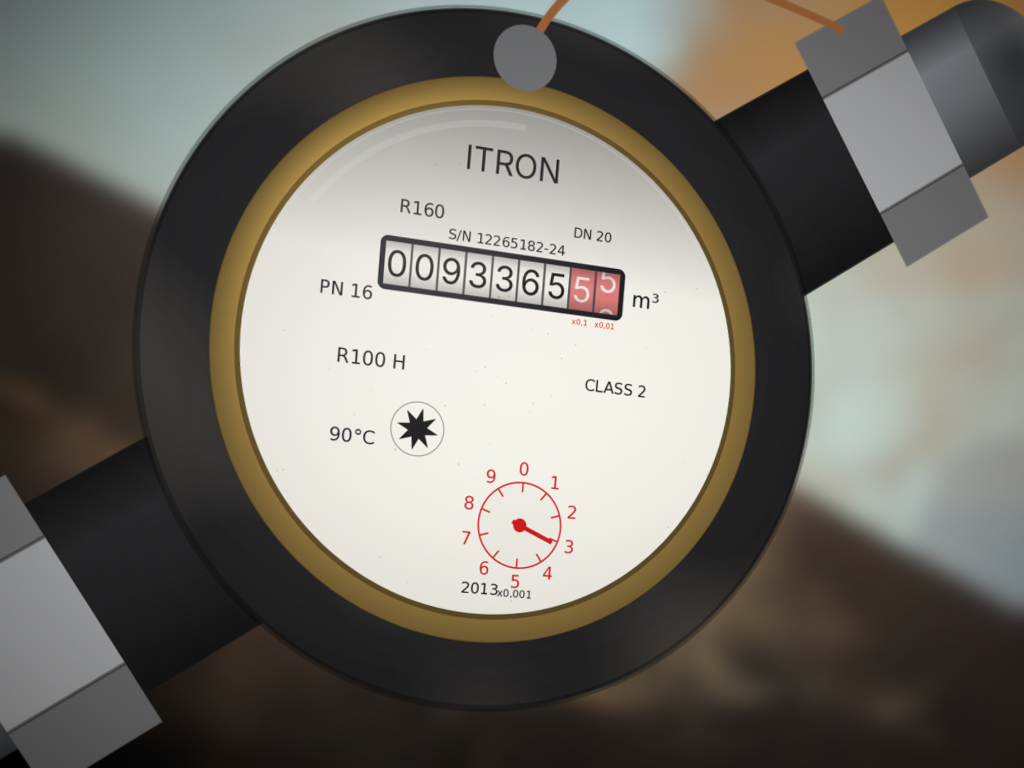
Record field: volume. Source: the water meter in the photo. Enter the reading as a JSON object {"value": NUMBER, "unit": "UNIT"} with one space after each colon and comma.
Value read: {"value": 93365.553, "unit": "m³"}
